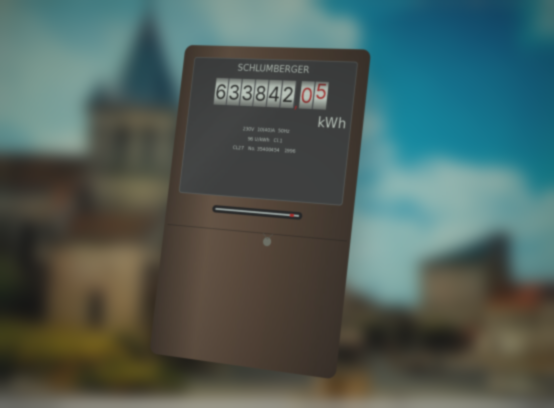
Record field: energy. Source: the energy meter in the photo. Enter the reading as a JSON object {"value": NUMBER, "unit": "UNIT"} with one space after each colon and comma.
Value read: {"value": 633842.05, "unit": "kWh"}
